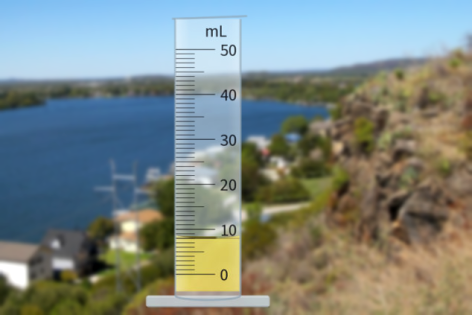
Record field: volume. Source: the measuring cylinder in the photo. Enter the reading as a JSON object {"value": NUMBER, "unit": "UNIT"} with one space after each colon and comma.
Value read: {"value": 8, "unit": "mL"}
